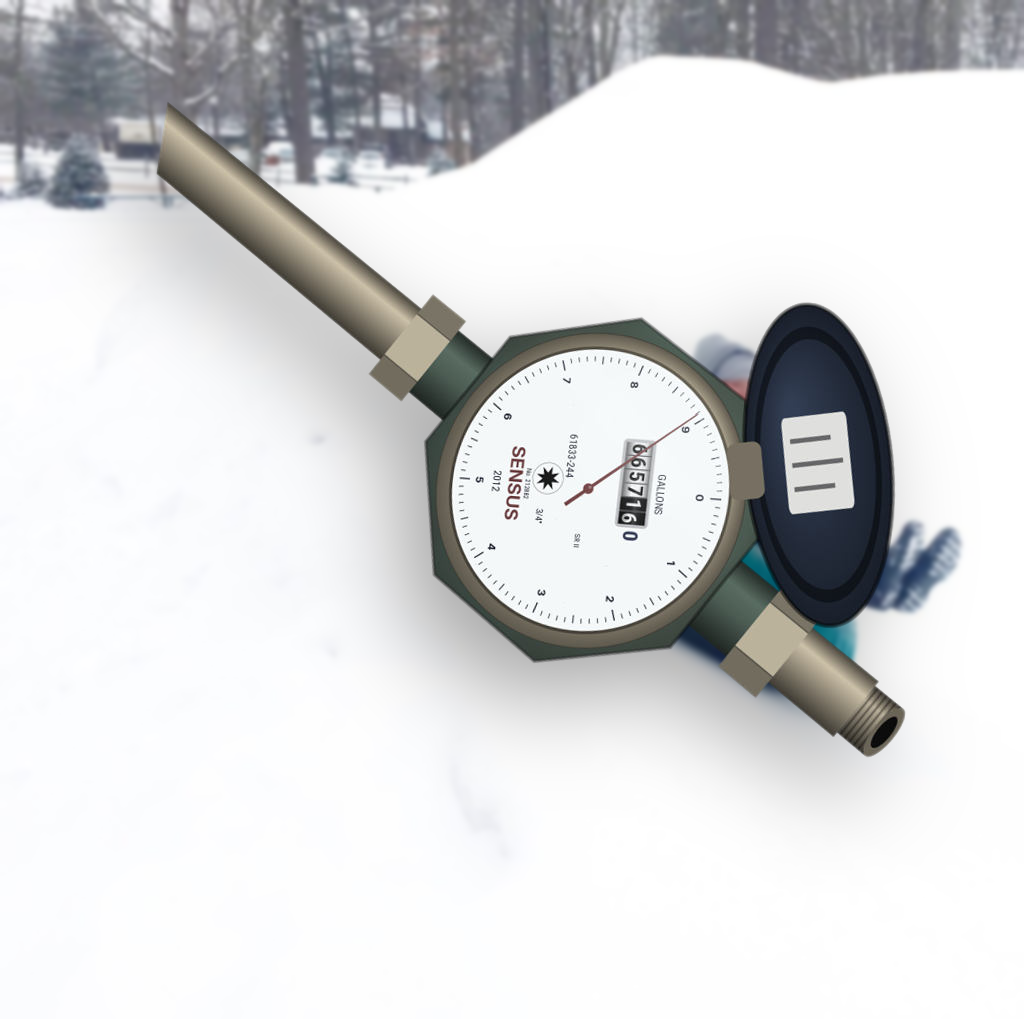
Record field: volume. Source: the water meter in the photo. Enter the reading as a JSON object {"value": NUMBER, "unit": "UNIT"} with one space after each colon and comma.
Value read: {"value": 6657158.9, "unit": "gal"}
